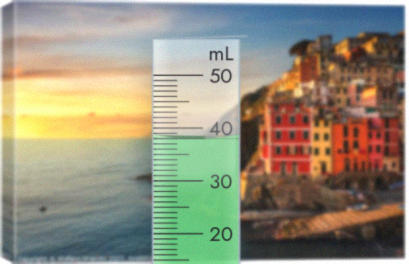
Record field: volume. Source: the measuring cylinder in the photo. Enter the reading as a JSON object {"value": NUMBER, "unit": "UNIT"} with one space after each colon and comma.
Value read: {"value": 38, "unit": "mL"}
